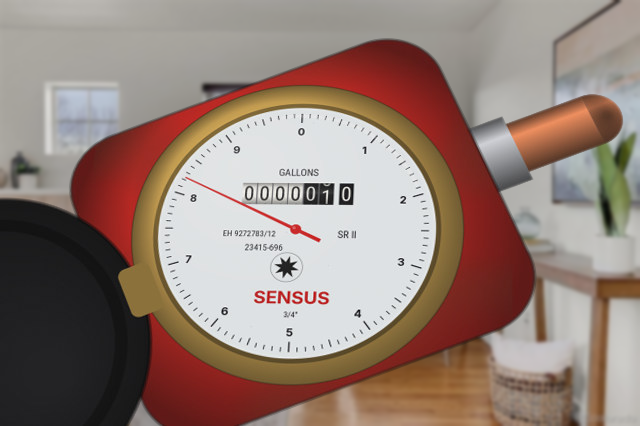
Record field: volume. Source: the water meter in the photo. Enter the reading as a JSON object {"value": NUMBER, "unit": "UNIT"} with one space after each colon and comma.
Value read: {"value": 8.2, "unit": "gal"}
